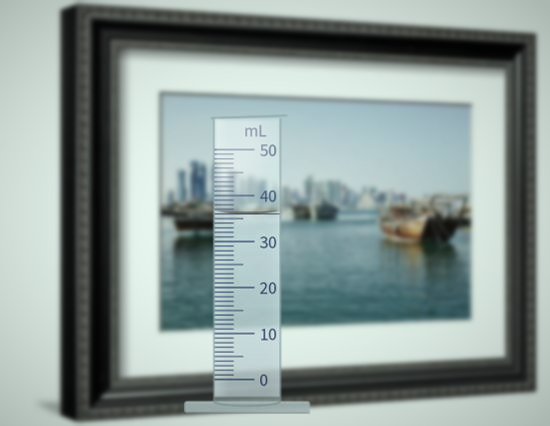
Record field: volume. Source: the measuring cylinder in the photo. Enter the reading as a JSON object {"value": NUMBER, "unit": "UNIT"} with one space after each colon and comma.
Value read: {"value": 36, "unit": "mL"}
